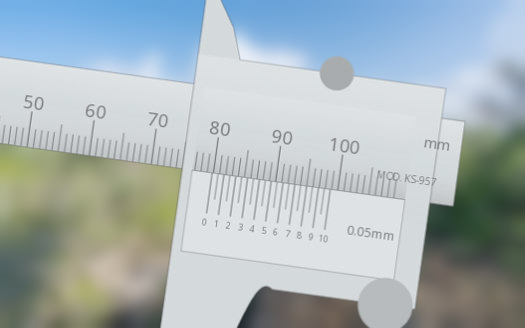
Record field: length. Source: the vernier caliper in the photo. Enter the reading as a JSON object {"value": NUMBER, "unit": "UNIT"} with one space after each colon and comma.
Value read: {"value": 79.8, "unit": "mm"}
